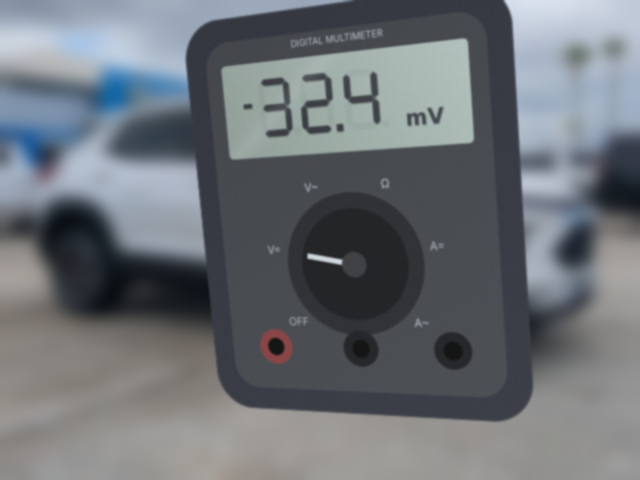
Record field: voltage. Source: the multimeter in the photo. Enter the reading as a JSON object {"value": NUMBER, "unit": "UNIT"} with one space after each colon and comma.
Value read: {"value": -32.4, "unit": "mV"}
